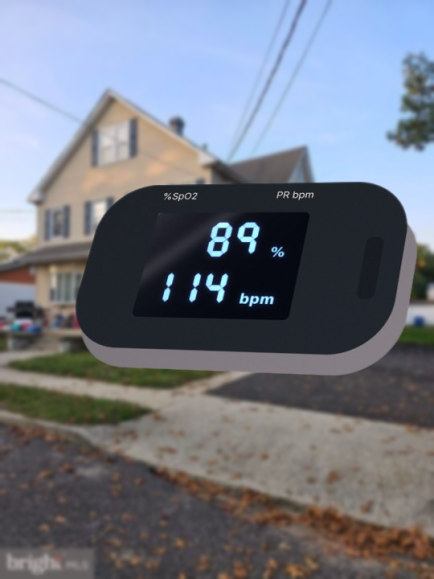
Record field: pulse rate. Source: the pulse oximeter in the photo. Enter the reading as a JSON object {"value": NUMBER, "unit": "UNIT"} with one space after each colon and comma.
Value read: {"value": 114, "unit": "bpm"}
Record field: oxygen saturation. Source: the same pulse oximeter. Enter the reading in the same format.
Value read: {"value": 89, "unit": "%"}
